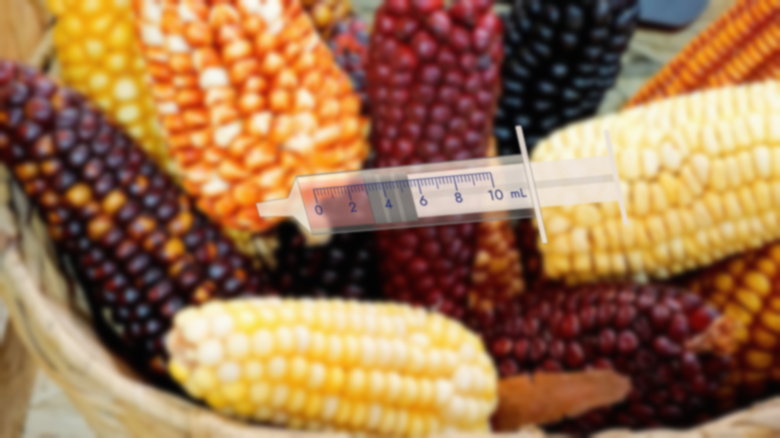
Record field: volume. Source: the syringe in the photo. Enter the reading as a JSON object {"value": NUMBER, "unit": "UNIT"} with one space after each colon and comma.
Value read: {"value": 3, "unit": "mL"}
